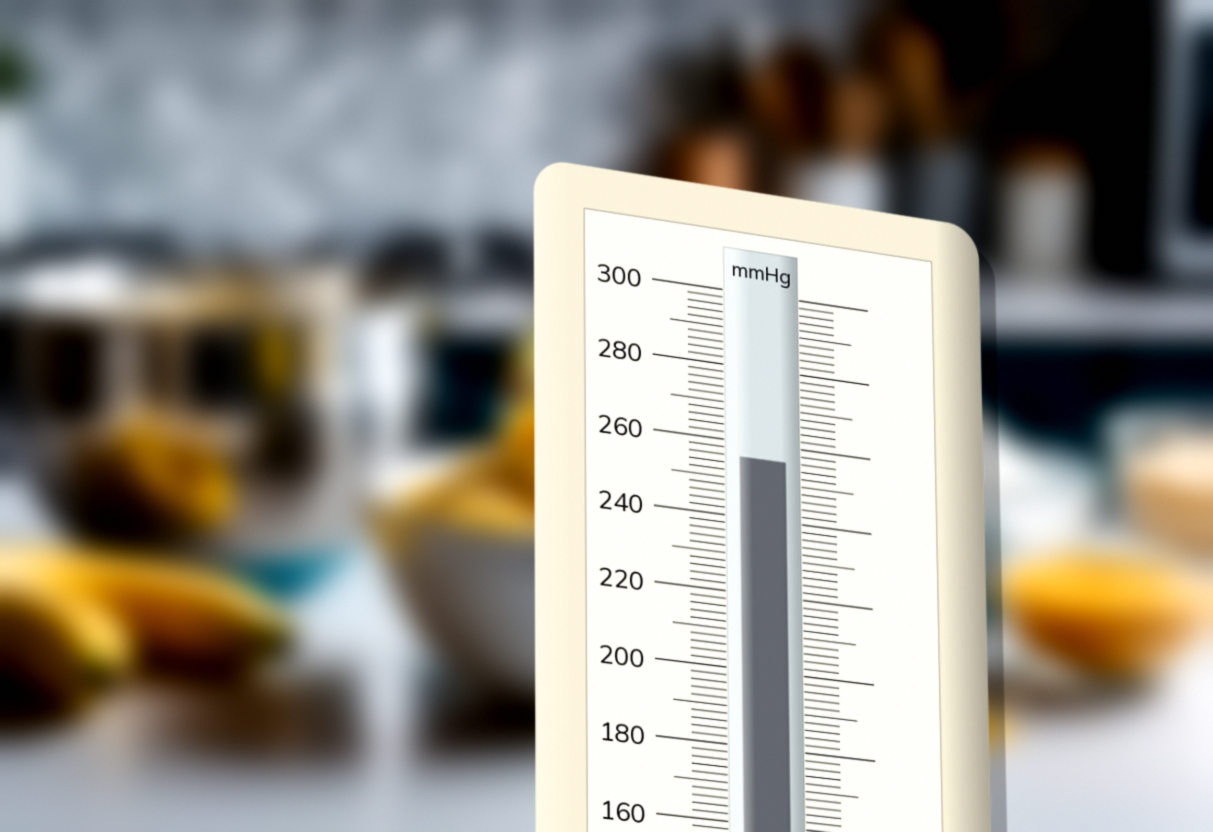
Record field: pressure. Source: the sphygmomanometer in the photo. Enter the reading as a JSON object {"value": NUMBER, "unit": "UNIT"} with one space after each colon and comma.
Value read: {"value": 256, "unit": "mmHg"}
